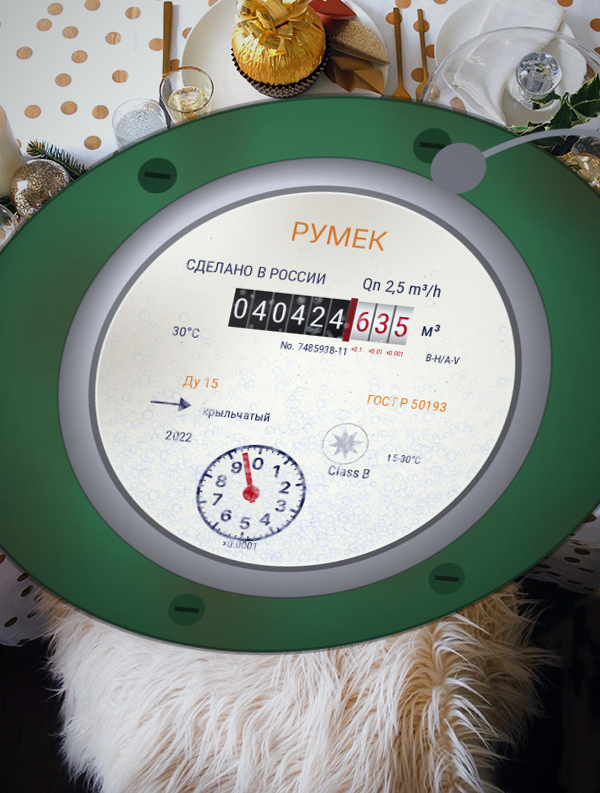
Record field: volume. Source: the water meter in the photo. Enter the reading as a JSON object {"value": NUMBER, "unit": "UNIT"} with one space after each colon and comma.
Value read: {"value": 40424.6349, "unit": "m³"}
